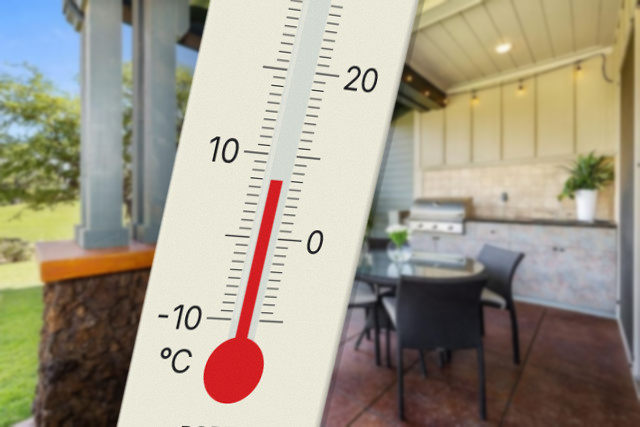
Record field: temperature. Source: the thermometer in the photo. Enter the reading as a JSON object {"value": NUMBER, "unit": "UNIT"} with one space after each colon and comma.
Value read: {"value": 7, "unit": "°C"}
